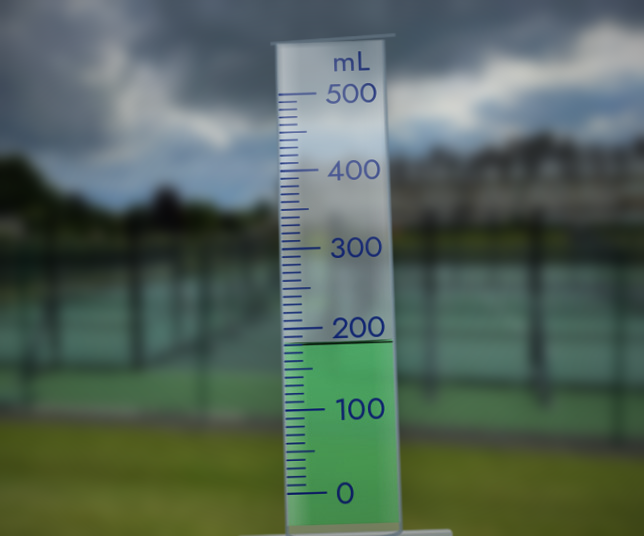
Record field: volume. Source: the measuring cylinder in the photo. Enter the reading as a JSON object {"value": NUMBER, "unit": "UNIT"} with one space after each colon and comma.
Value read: {"value": 180, "unit": "mL"}
